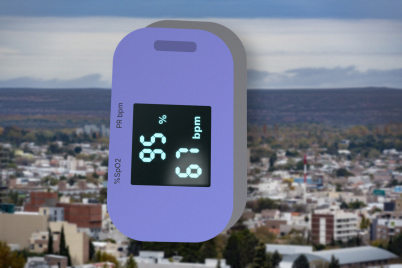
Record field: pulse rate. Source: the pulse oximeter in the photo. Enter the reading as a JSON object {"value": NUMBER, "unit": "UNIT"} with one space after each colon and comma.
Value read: {"value": 67, "unit": "bpm"}
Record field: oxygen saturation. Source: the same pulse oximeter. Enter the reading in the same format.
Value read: {"value": 95, "unit": "%"}
